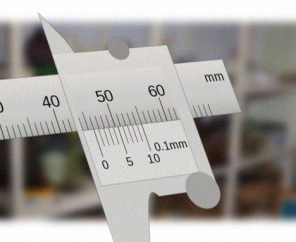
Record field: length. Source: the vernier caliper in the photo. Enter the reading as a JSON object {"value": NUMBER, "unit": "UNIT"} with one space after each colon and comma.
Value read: {"value": 46.0, "unit": "mm"}
